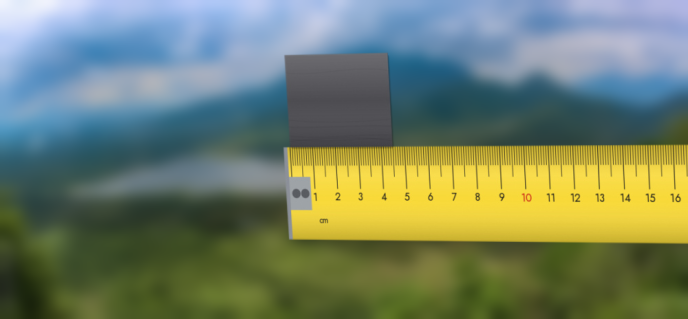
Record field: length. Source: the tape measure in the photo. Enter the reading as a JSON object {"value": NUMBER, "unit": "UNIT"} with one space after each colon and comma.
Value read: {"value": 4.5, "unit": "cm"}
